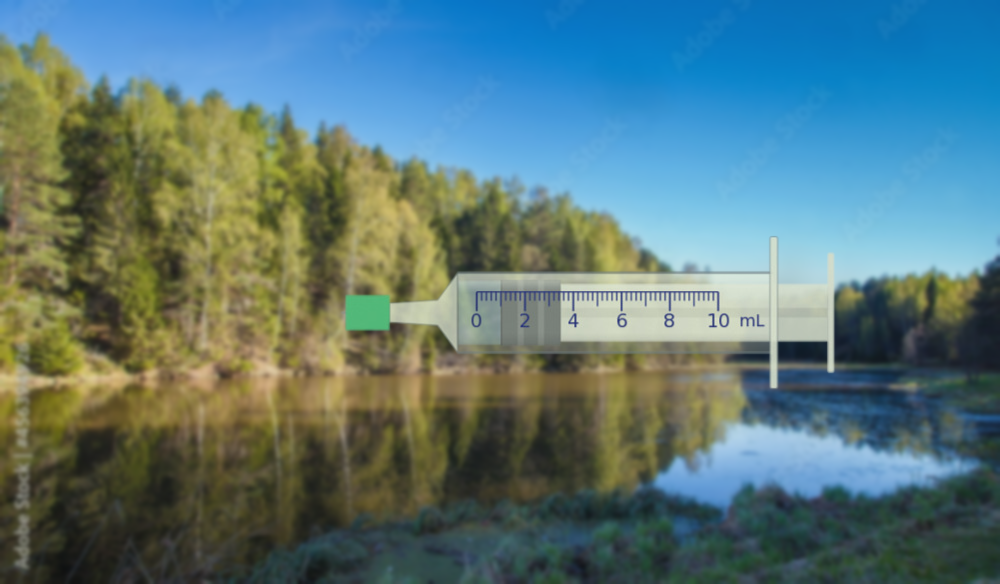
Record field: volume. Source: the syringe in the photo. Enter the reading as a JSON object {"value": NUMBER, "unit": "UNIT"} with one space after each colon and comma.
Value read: {"value": 1, "unit": "mL"}
